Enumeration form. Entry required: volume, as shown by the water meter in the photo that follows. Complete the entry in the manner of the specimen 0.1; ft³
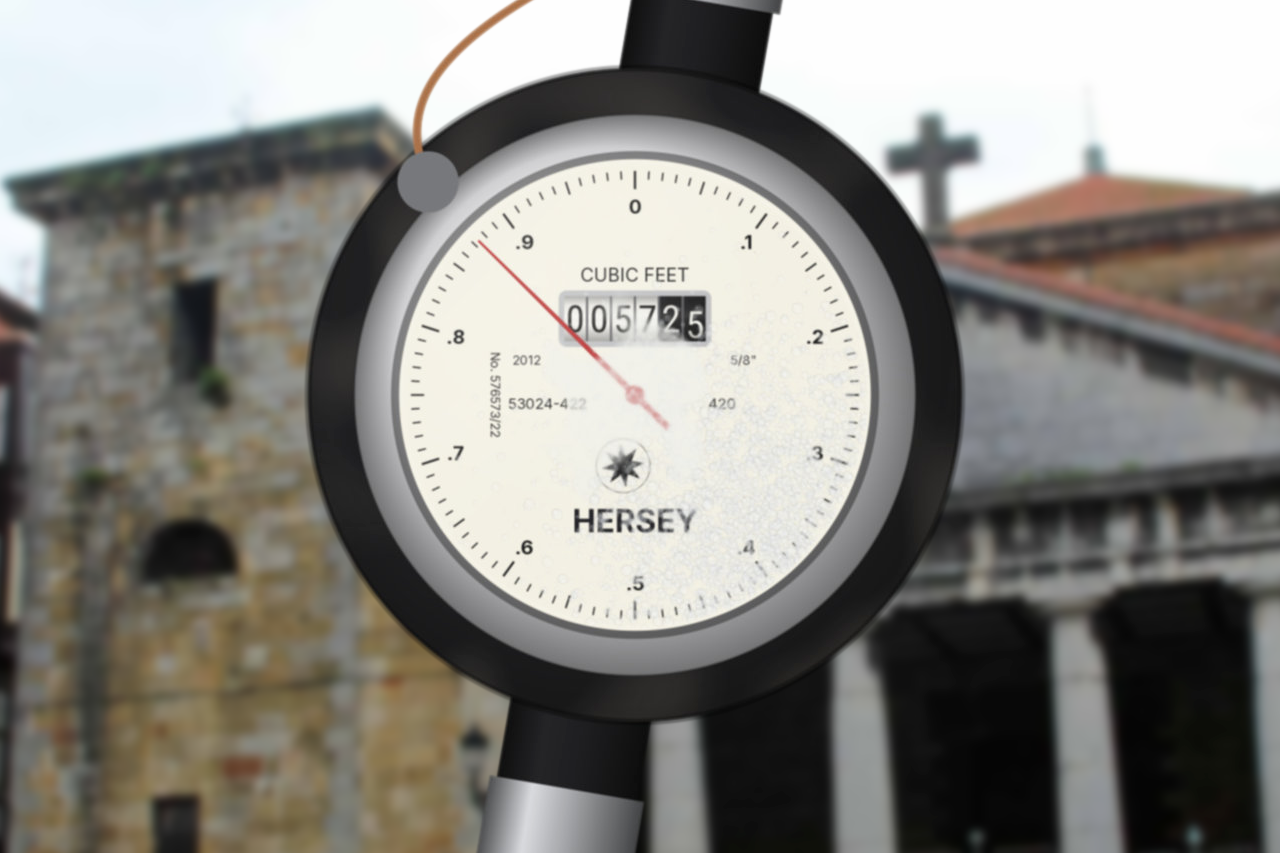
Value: 5724.87; ft³
